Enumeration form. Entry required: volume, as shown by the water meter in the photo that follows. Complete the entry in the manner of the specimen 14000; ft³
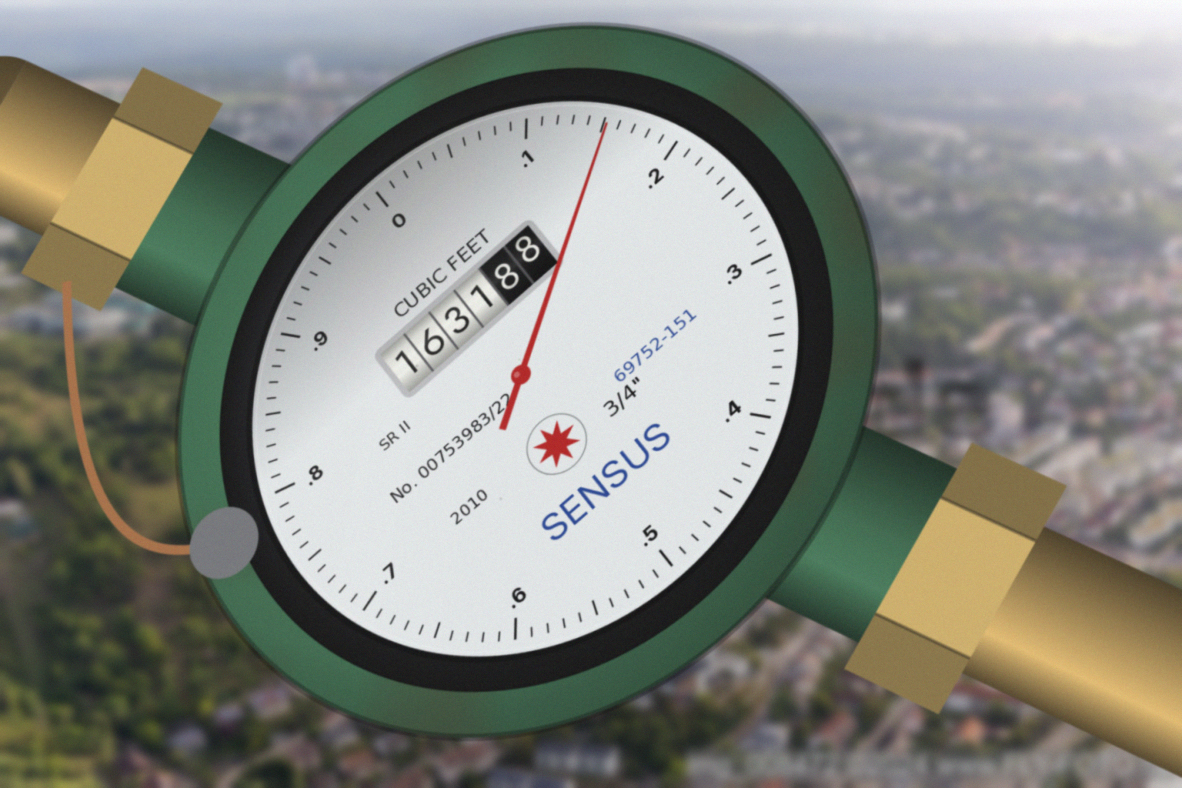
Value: 163188.15; ft³
